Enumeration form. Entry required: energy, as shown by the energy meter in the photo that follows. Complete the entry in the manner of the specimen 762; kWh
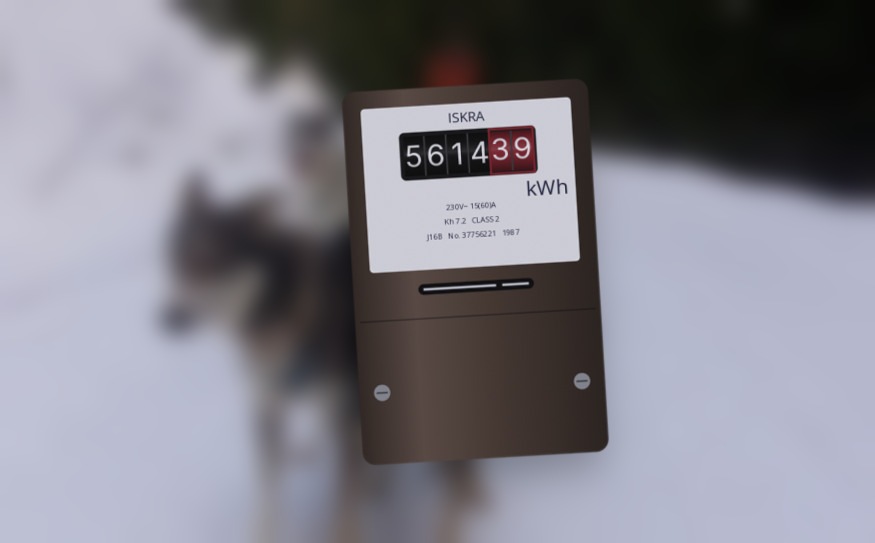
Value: 5614.39; kWh
